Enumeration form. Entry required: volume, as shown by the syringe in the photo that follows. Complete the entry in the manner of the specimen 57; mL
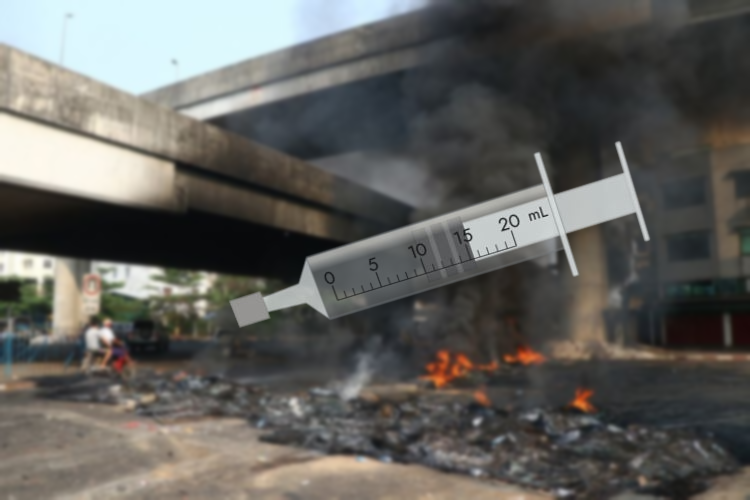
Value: 10; mL
